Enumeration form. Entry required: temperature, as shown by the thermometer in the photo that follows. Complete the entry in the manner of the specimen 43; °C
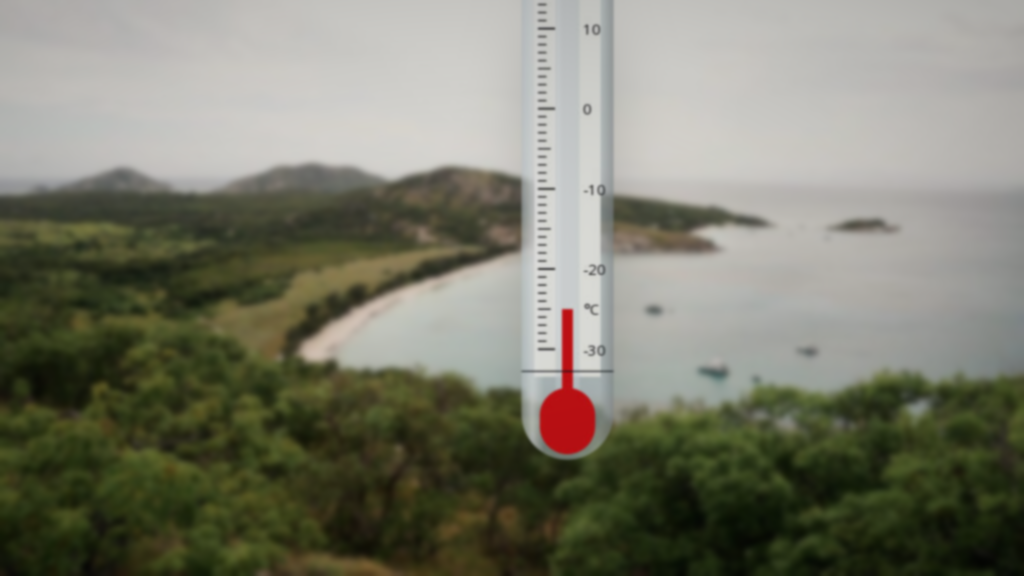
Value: -25; °C
